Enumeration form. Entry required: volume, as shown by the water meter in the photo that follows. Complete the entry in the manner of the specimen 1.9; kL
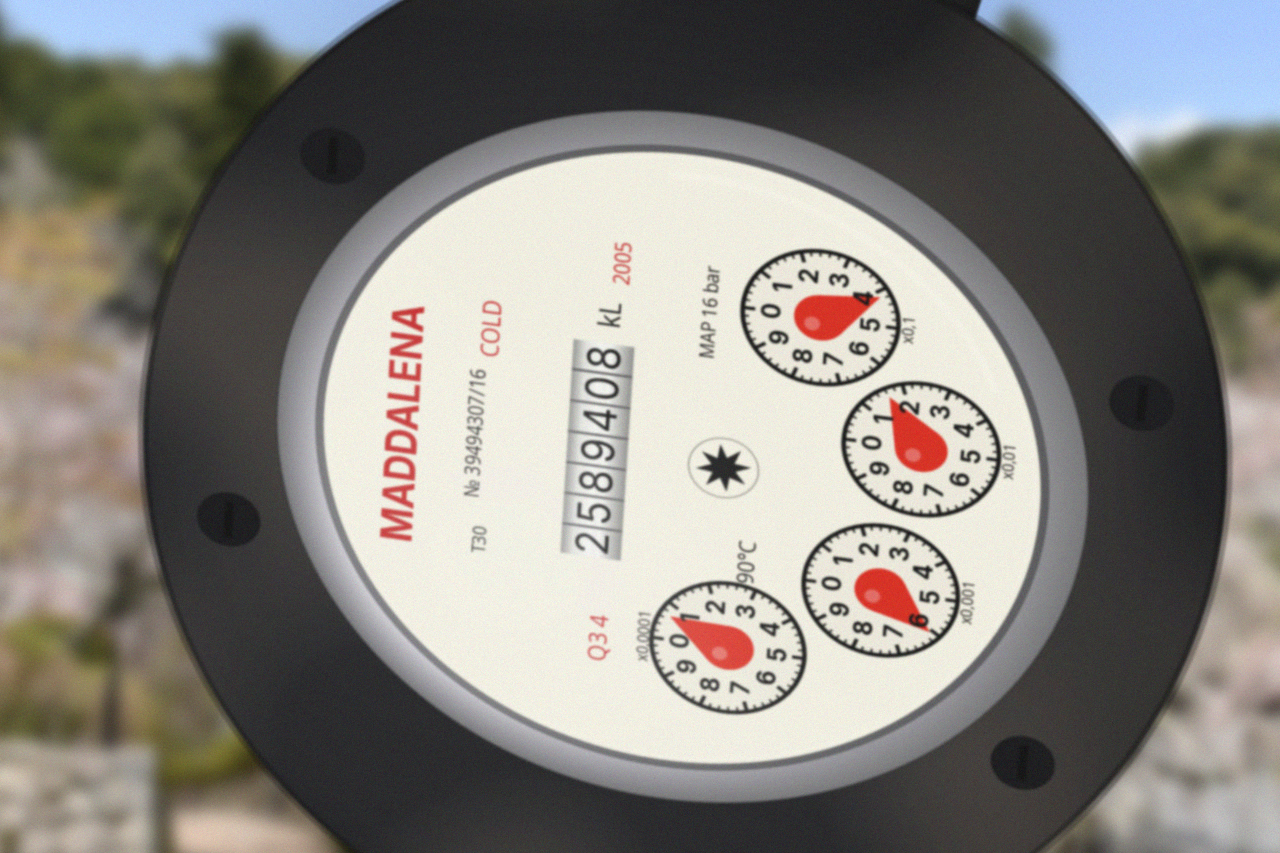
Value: 2589408.4160; kL
